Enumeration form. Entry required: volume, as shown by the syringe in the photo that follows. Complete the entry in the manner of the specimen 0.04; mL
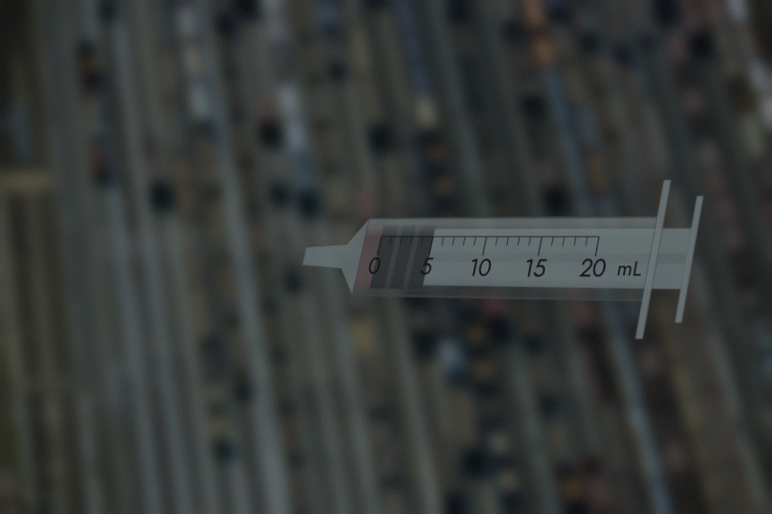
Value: 0; mL
